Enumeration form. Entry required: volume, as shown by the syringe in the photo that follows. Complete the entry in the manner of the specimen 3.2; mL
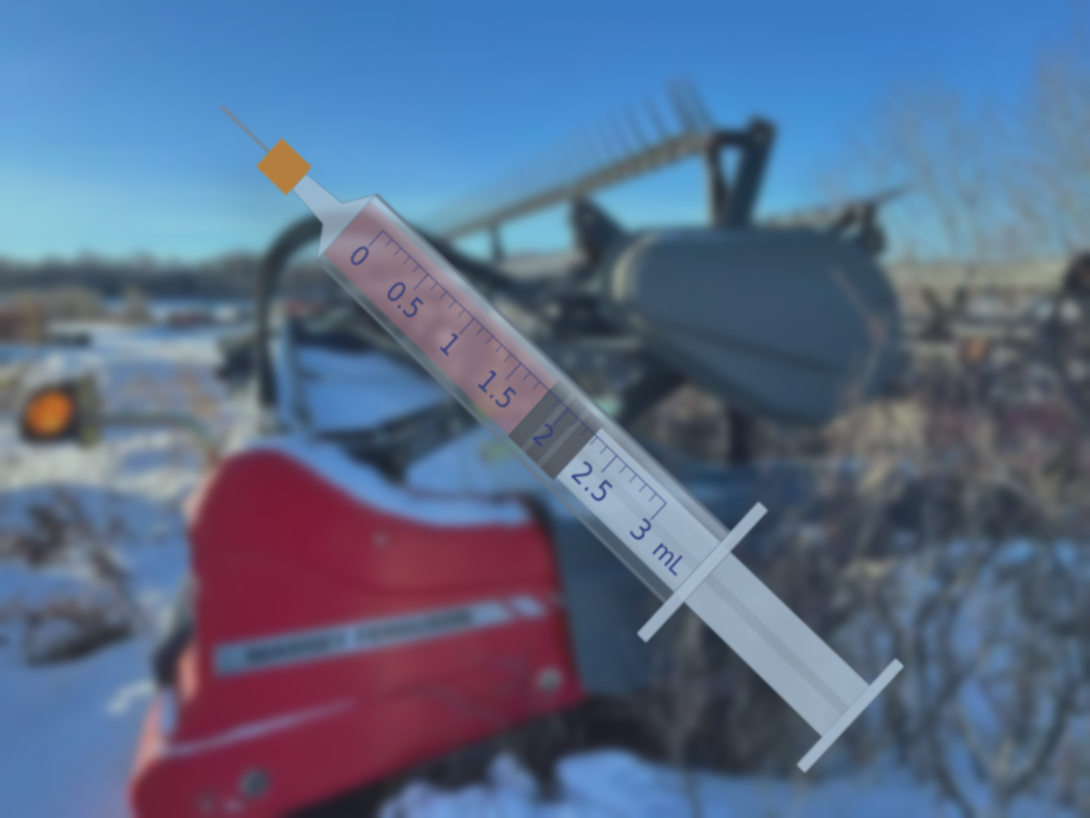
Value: 1.8; mL
